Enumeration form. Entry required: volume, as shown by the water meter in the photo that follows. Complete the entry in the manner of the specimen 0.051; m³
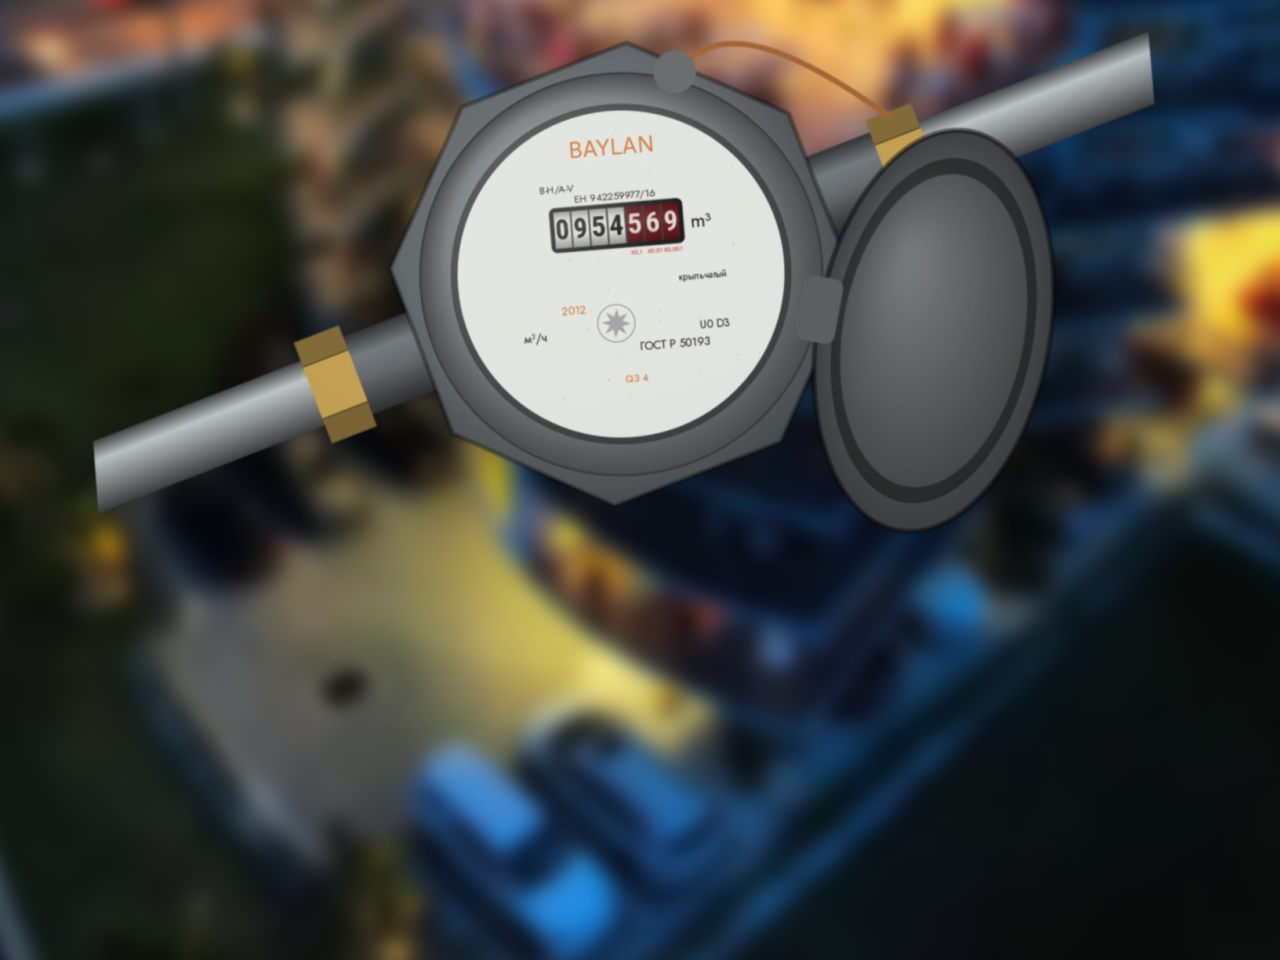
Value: 954.569; m³
